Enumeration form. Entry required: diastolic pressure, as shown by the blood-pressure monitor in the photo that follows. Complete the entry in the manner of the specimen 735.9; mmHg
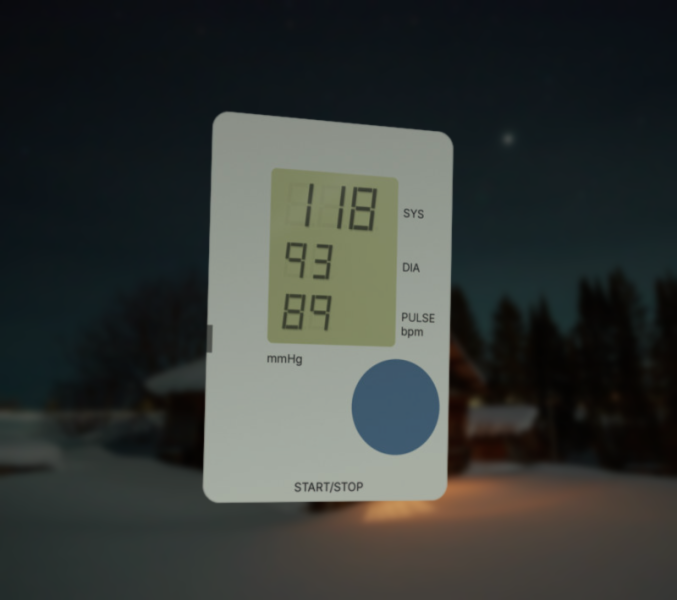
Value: 93; mmHg
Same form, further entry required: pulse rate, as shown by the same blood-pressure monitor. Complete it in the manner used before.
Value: 89; bpm
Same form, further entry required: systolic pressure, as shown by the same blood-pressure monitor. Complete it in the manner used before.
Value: 118; mmHg
